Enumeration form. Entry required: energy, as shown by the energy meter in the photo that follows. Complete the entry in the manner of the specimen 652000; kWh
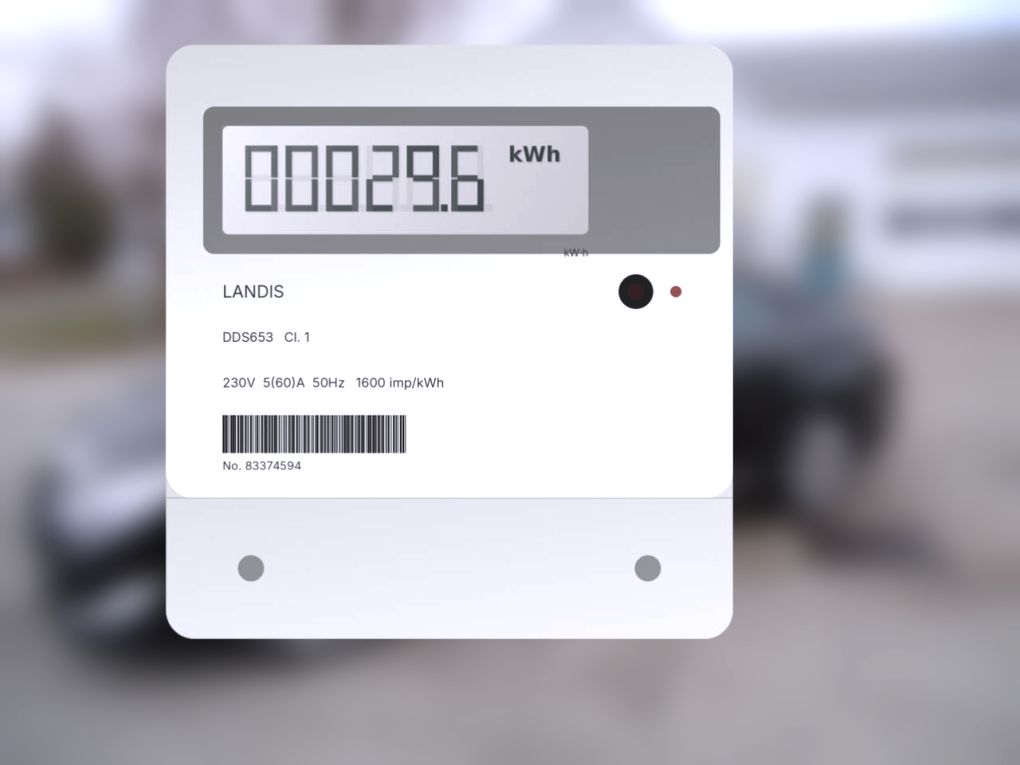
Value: 29.6; kWh
